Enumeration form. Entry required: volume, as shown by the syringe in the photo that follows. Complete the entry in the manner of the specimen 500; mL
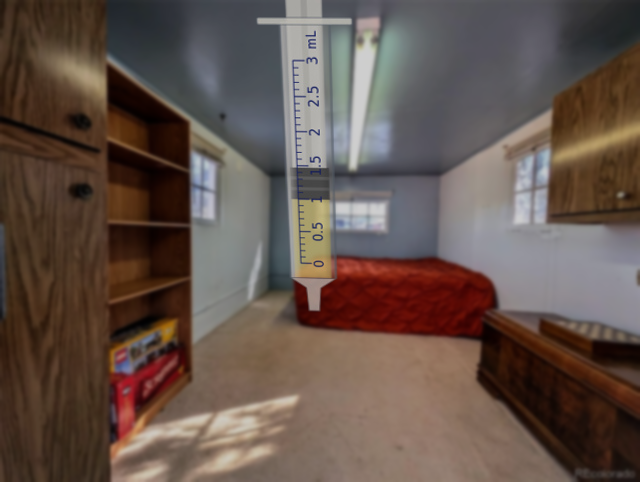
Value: 1; mL
